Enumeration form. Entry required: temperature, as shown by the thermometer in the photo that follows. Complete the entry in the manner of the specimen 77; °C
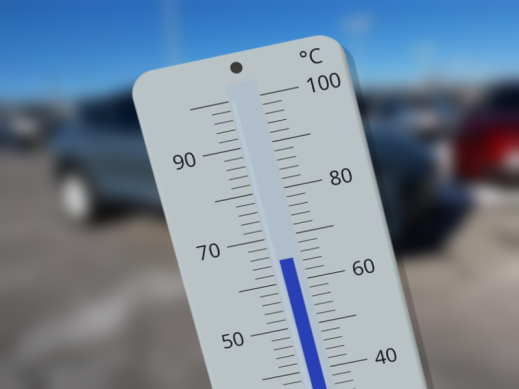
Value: 65; °C
